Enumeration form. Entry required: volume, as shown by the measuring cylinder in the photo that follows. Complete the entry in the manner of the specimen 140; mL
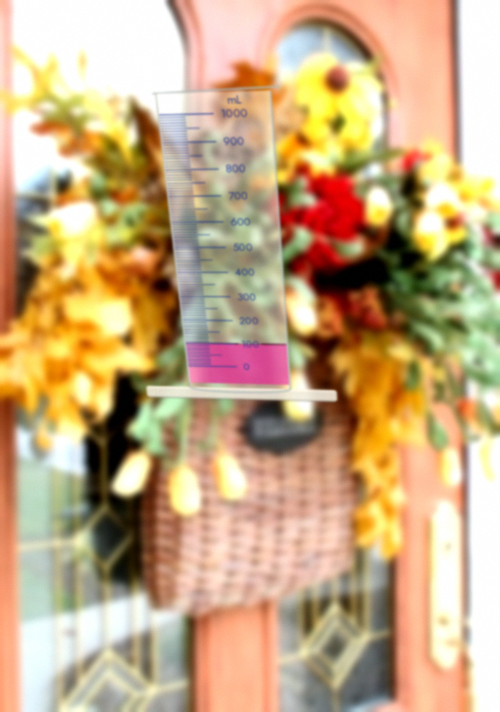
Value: 100; mL
